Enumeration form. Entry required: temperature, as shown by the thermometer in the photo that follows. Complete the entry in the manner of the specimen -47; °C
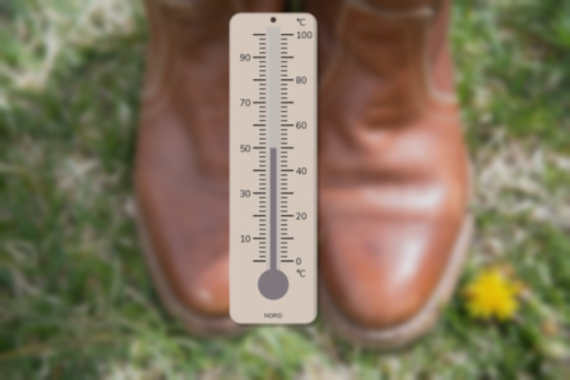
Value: 50; °C
